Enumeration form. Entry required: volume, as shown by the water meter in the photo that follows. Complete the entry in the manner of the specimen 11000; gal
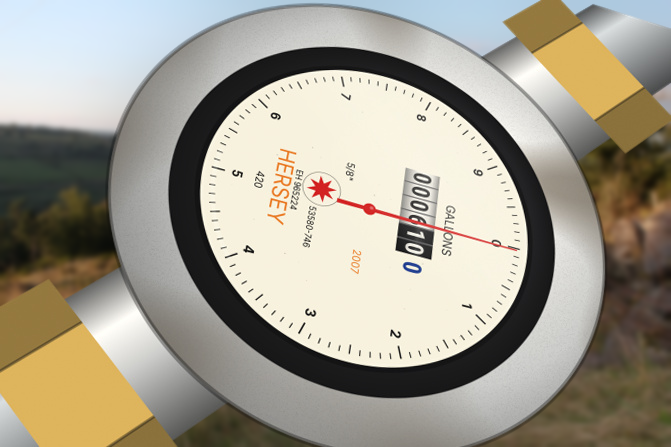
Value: 6100.0; gal
